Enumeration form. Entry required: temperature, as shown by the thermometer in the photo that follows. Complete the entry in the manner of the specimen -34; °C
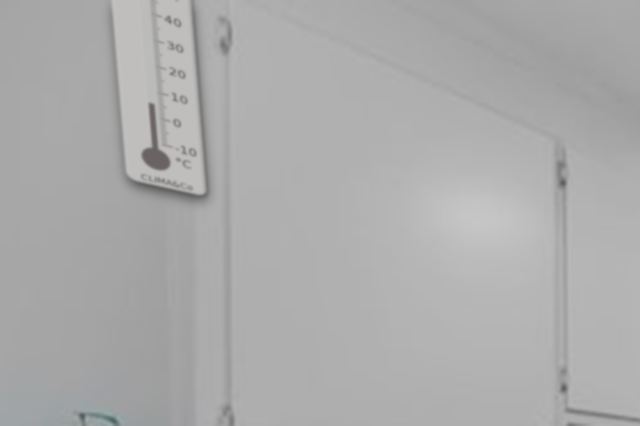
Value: 5; °C
